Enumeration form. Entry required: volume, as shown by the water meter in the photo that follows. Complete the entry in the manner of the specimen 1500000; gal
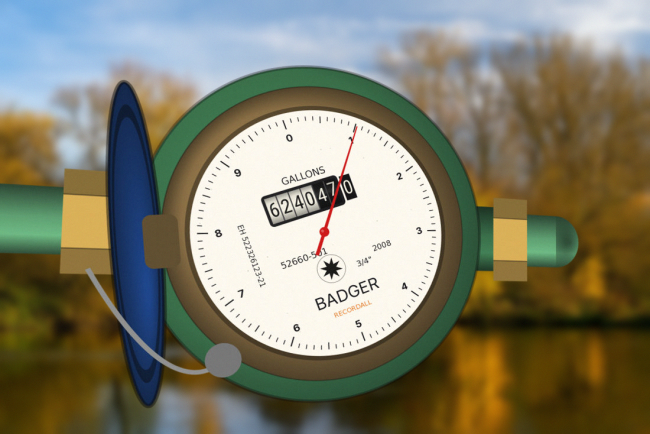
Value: 6240471.0; gal
